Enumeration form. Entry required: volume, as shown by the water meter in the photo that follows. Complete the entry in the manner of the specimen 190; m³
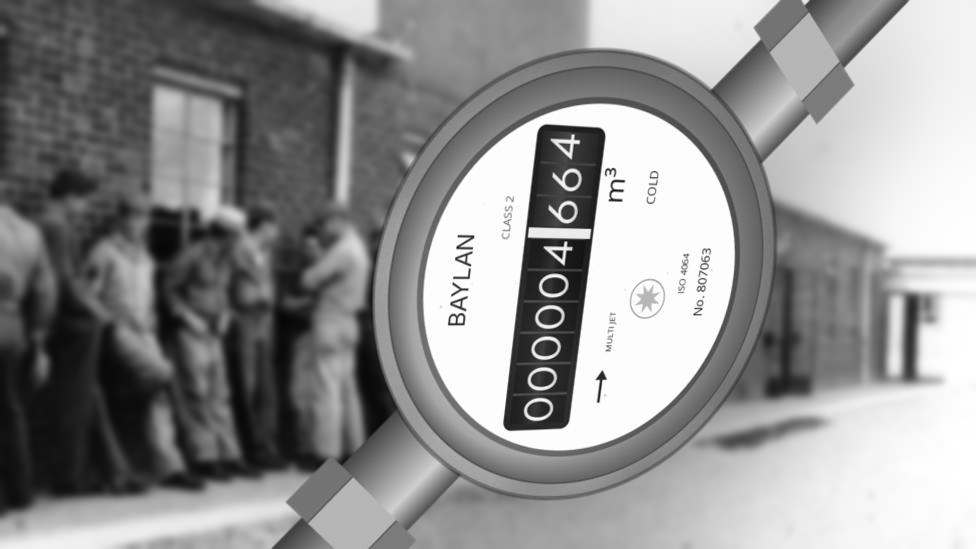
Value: 4.664; m³
